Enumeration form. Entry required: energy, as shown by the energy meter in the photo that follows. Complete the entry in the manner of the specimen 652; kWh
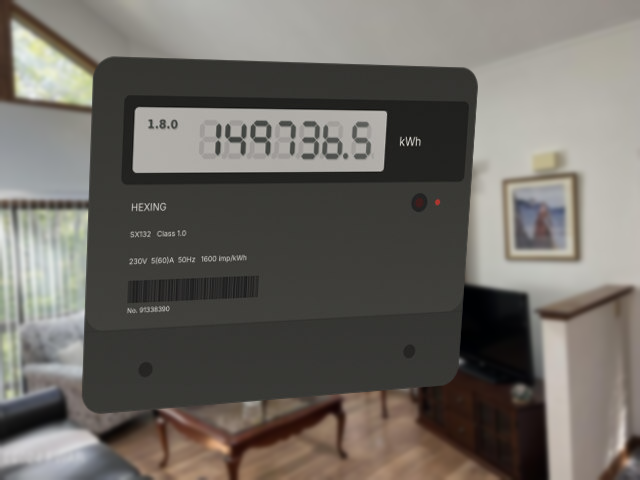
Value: 149736.5; kWh
